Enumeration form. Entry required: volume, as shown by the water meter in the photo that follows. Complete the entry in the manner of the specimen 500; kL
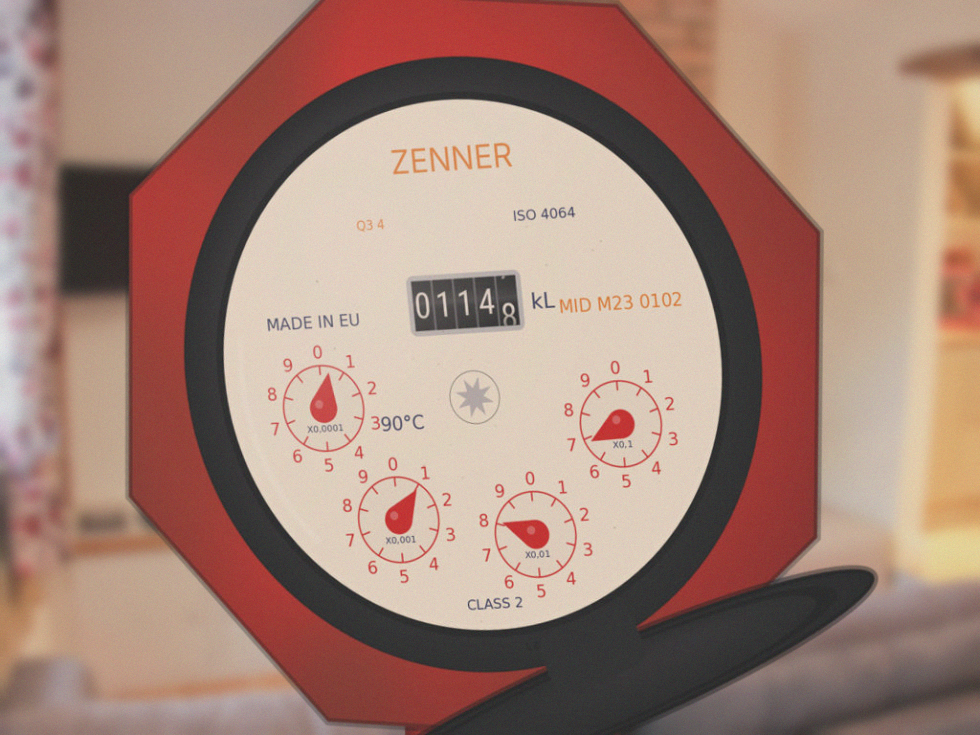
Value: 1147.6810; kL
